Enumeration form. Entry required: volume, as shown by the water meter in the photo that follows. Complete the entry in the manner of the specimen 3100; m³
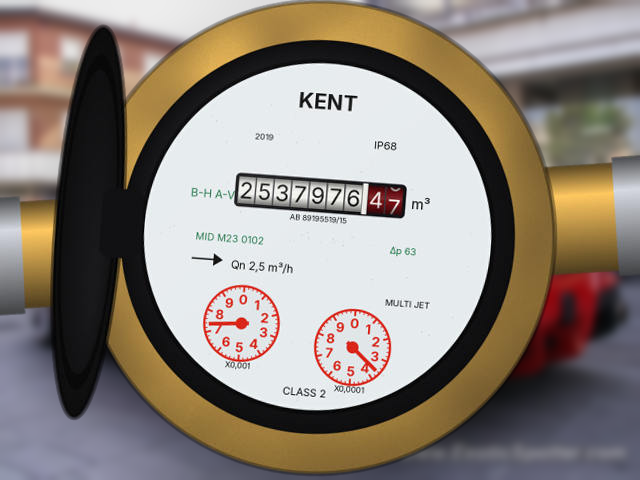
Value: 2537976.4673; m³
